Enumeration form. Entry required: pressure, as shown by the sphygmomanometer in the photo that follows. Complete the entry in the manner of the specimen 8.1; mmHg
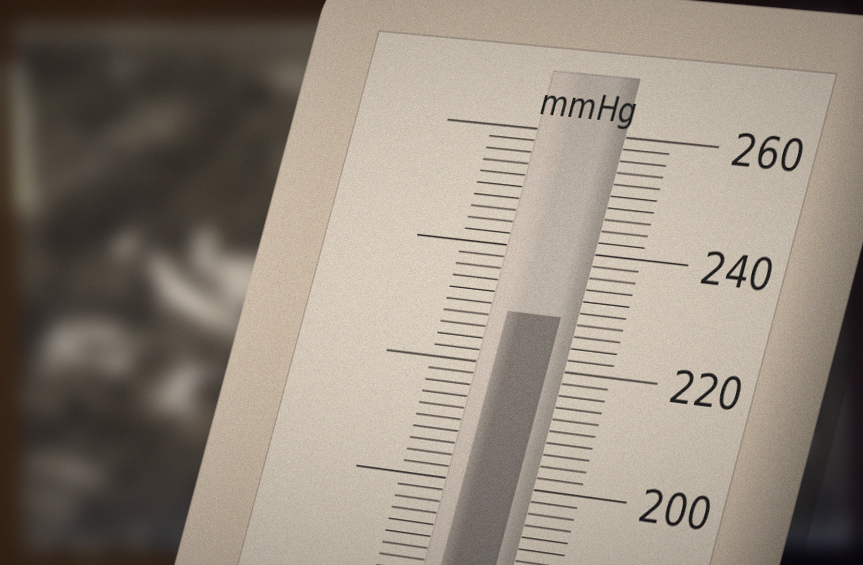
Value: 229; mmHg
